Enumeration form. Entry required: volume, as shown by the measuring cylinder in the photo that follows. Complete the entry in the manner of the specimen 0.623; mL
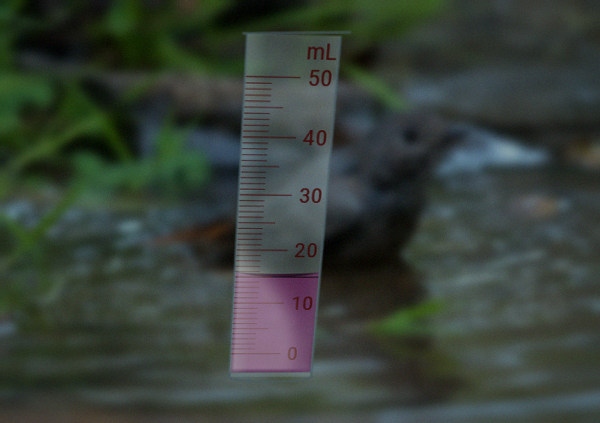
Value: 15; mL
